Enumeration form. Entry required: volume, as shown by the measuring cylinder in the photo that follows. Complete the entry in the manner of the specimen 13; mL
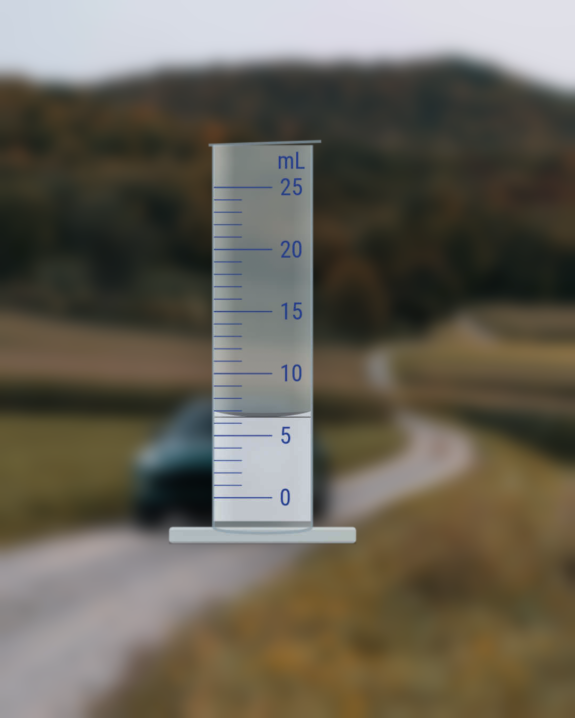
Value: 6.5; mL
